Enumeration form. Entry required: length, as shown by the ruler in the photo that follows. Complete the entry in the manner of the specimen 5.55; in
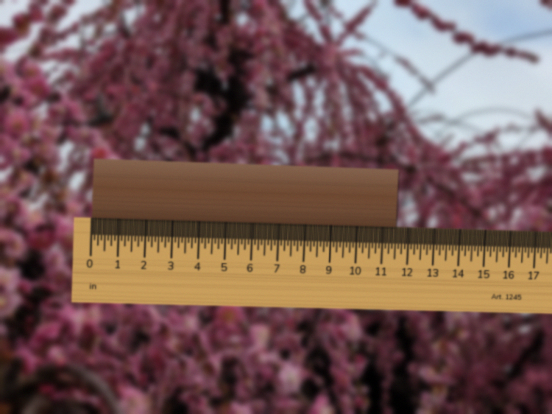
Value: 11.5; in
